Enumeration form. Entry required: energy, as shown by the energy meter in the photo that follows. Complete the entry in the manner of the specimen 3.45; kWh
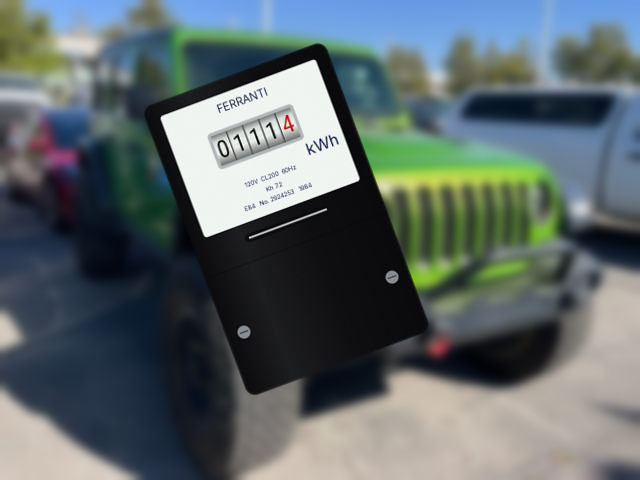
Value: 111.4; kWh
